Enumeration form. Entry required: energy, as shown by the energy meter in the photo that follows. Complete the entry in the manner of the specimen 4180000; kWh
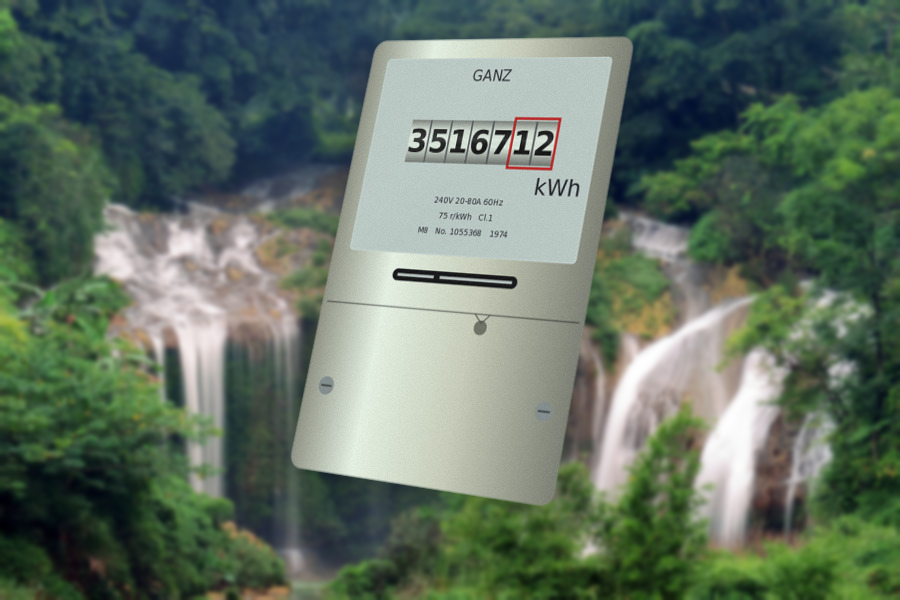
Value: 35167.12; kWh
